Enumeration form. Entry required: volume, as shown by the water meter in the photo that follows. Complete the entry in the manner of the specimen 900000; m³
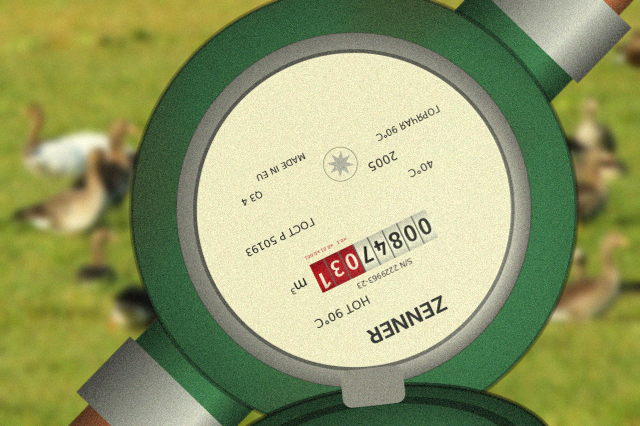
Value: 847.031; m³
